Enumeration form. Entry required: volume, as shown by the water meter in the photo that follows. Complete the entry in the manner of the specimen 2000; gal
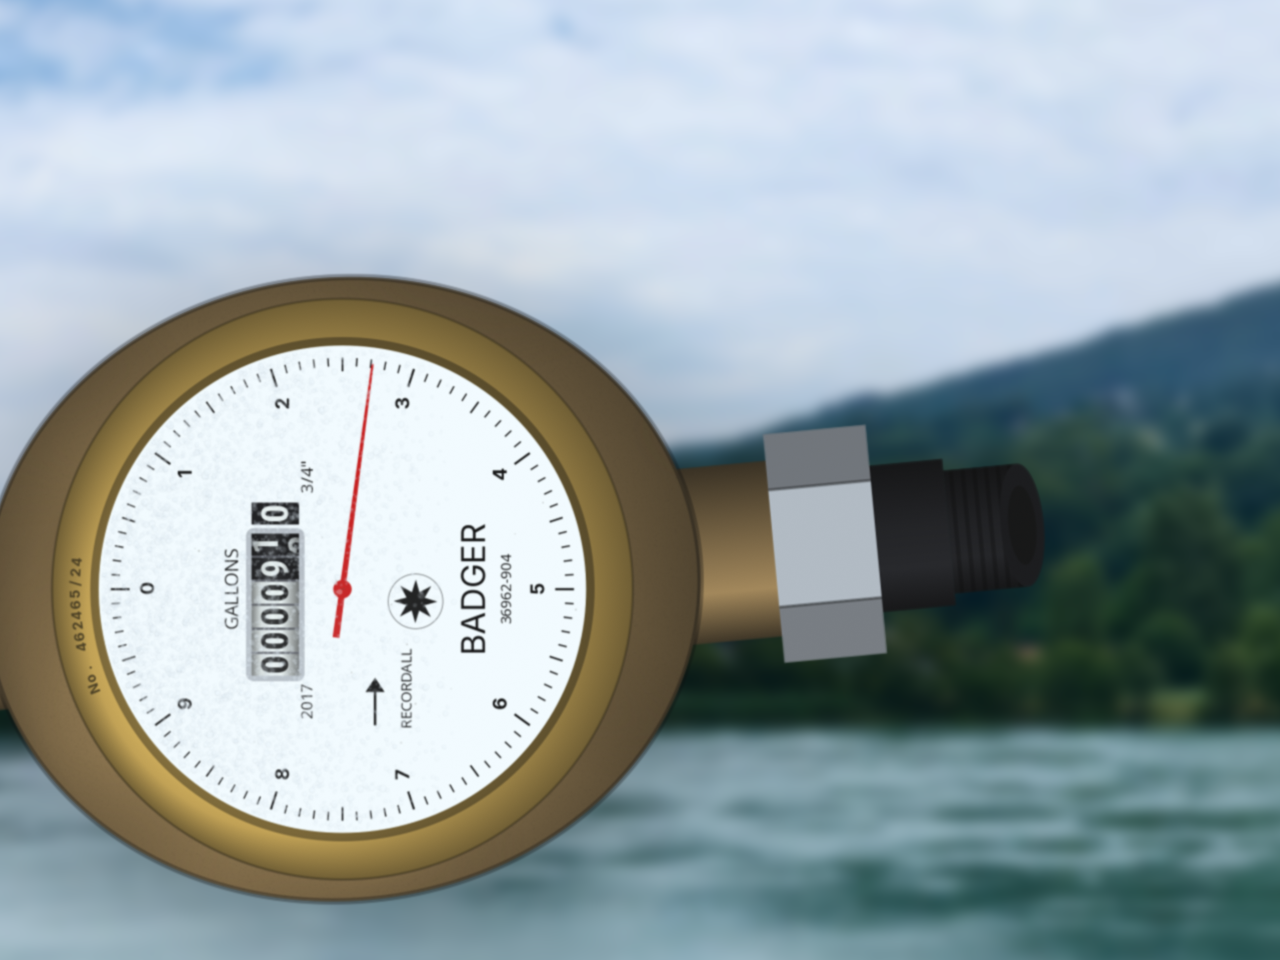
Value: 912.7; gal
